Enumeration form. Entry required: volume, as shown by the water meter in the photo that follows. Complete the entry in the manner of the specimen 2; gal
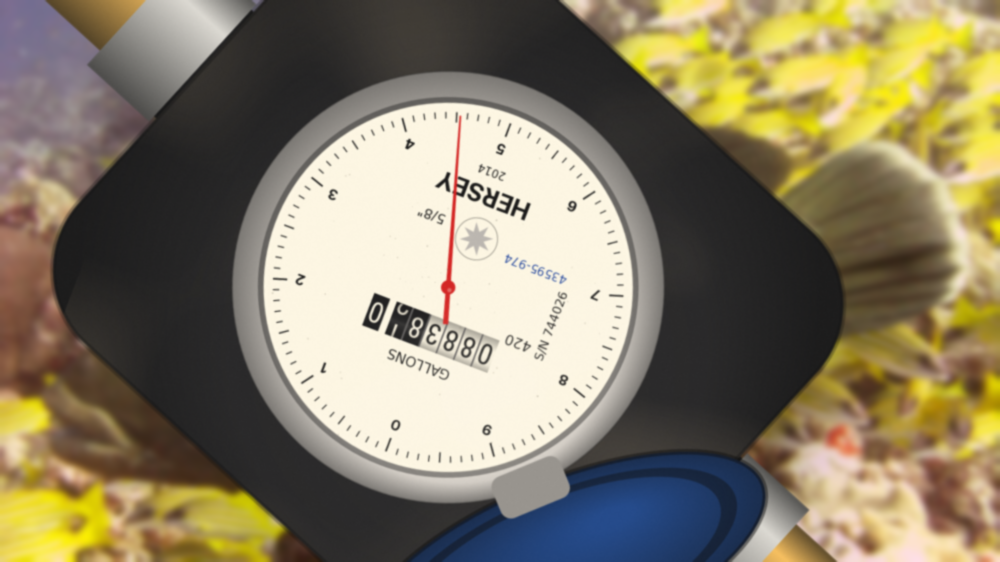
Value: 883814.5; gal
